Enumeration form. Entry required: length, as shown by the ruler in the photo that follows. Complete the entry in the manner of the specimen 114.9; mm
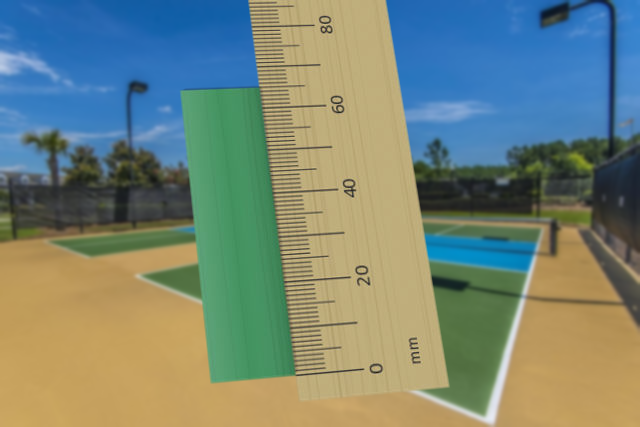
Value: 65; mm
